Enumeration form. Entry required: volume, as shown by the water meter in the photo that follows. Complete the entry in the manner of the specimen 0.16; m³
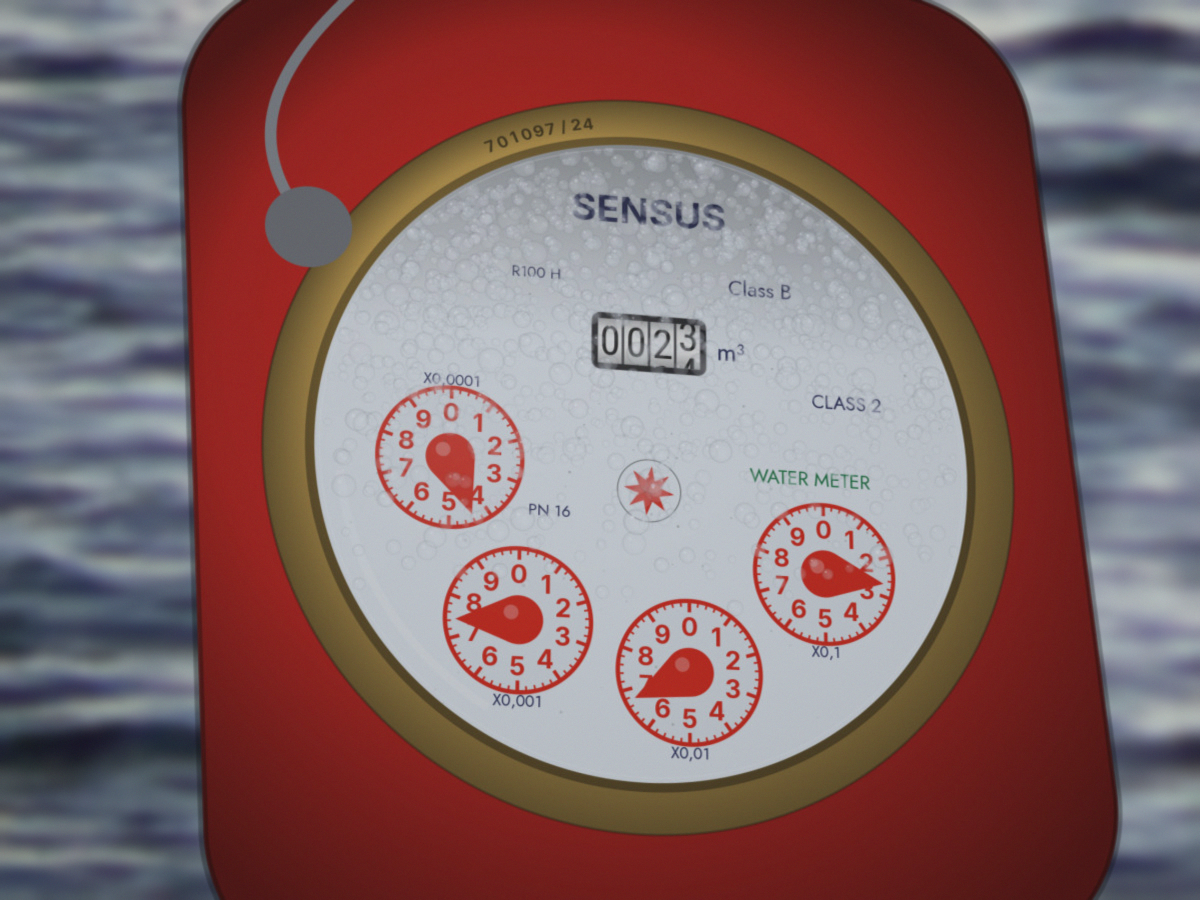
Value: 23.2674; m³
